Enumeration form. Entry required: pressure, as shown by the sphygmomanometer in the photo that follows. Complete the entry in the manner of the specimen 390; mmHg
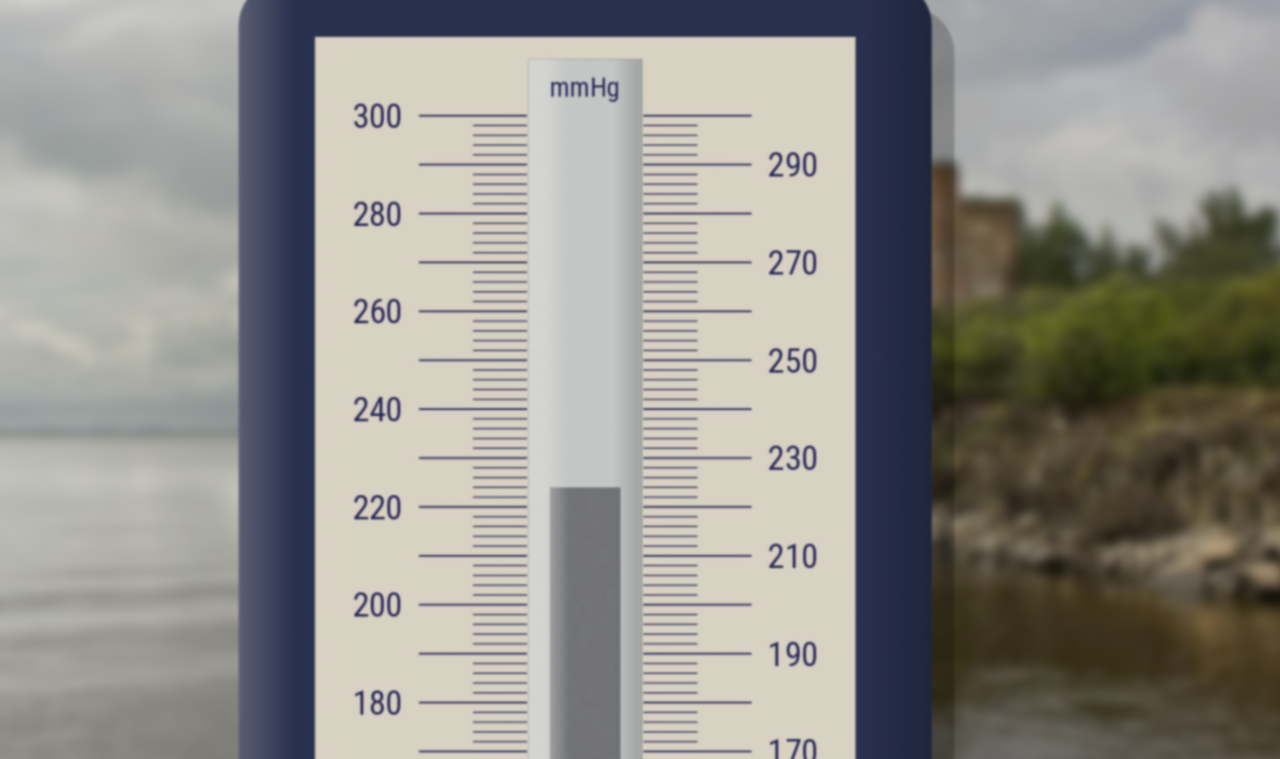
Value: 224; mmHg
